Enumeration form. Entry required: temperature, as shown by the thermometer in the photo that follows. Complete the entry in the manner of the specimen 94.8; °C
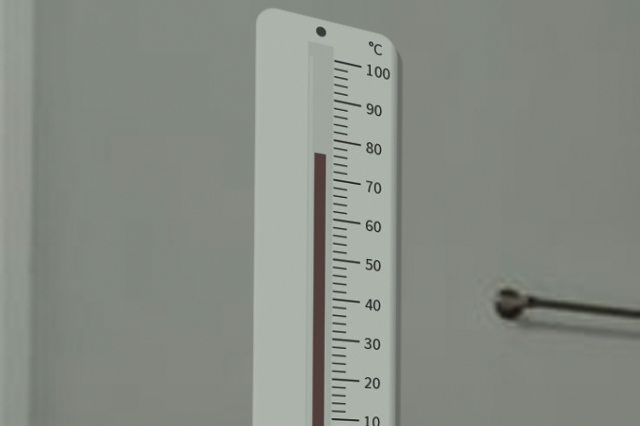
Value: 76; °C
